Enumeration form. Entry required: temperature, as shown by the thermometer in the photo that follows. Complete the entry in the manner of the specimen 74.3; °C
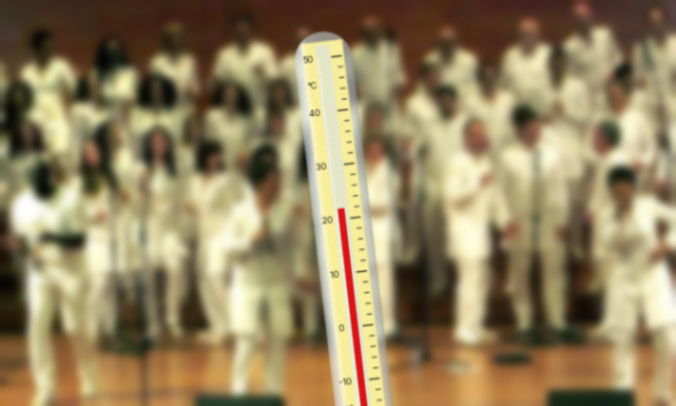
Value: 22; °C
